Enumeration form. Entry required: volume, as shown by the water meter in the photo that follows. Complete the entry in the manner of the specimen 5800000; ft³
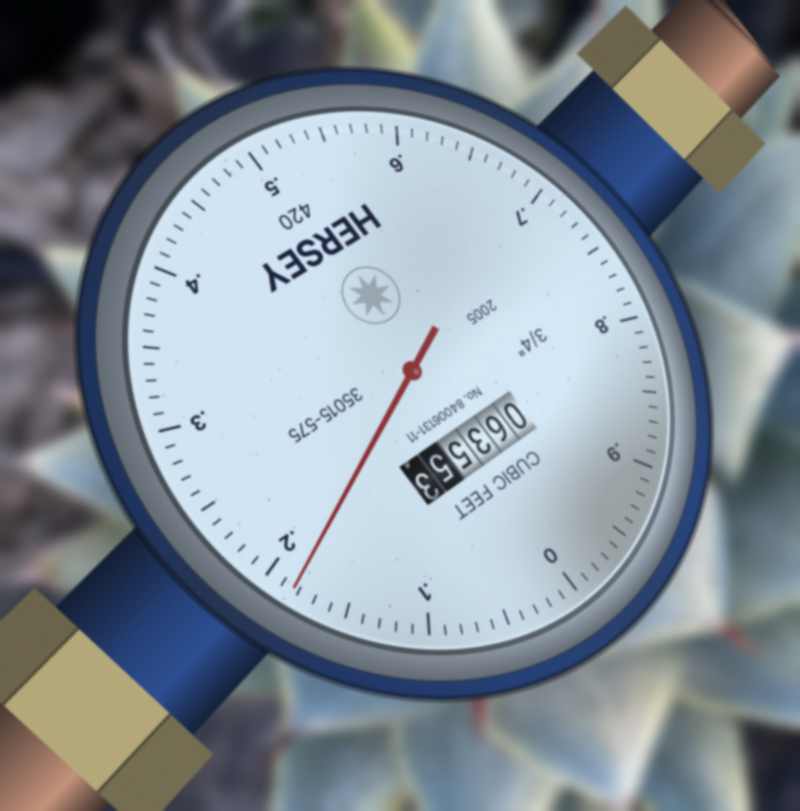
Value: 63553.18; ft³
